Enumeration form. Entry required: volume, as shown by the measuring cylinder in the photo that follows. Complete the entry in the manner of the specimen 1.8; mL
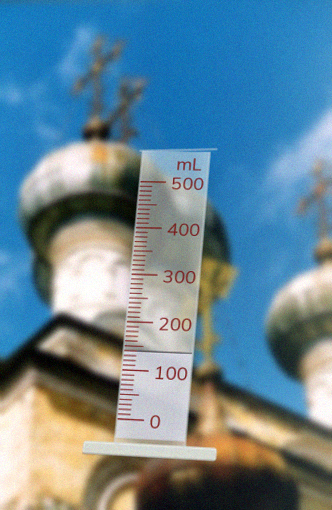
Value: 140; mL
